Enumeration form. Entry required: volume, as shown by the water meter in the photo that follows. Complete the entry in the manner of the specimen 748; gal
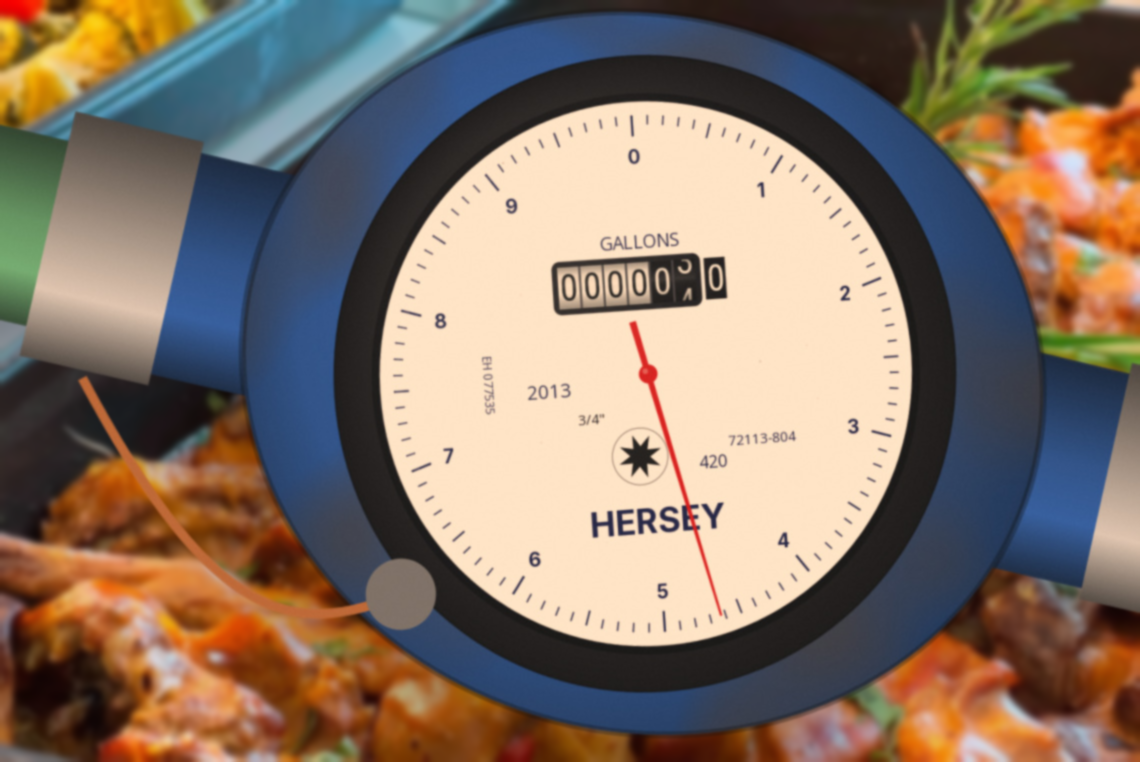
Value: 34.6; gal
